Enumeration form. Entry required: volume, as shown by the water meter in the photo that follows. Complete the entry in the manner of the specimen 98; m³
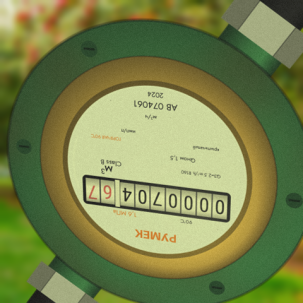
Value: 704.67; m³
